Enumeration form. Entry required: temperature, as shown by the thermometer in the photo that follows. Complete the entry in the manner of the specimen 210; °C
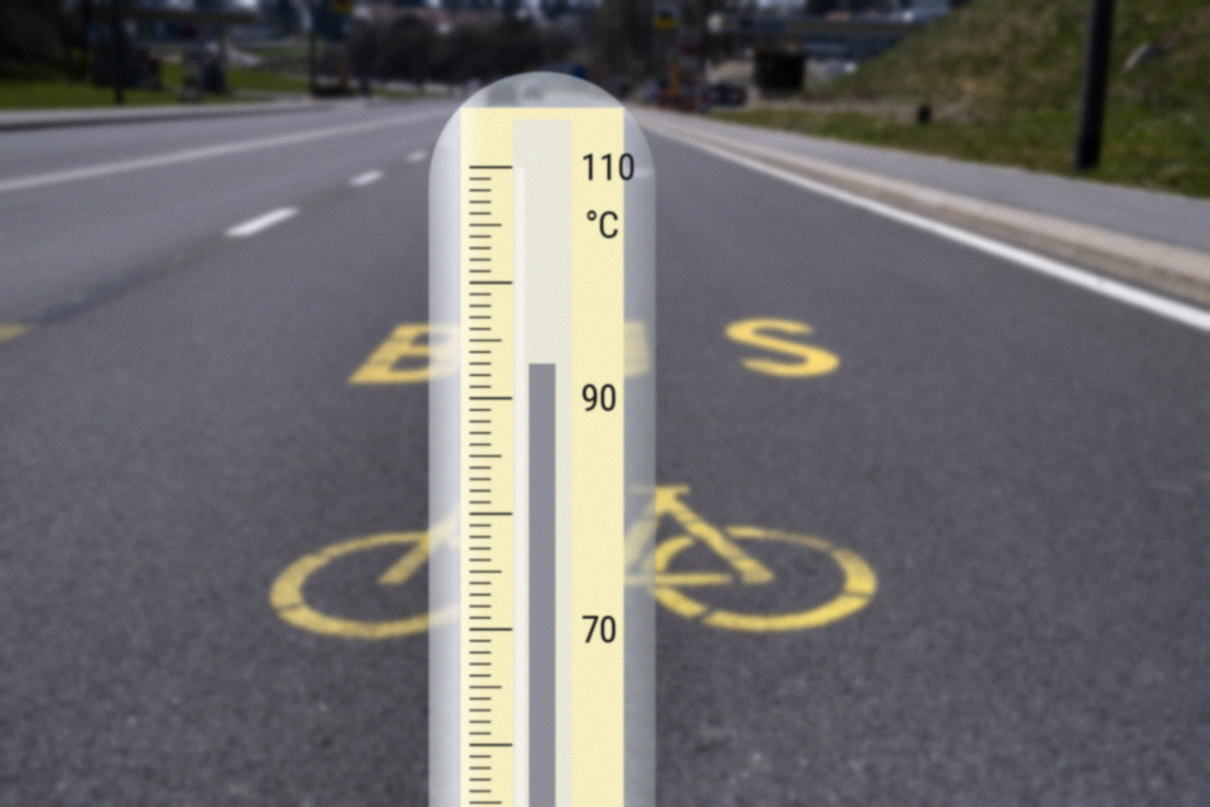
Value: 93; °C
